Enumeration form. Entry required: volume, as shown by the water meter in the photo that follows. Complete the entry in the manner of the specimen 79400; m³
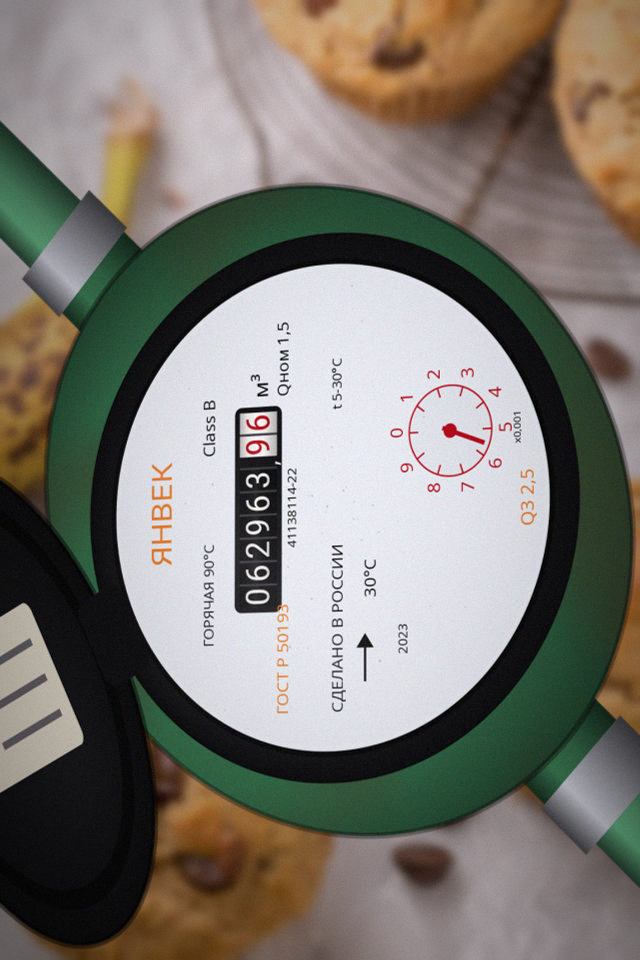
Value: 62963.965; m³
